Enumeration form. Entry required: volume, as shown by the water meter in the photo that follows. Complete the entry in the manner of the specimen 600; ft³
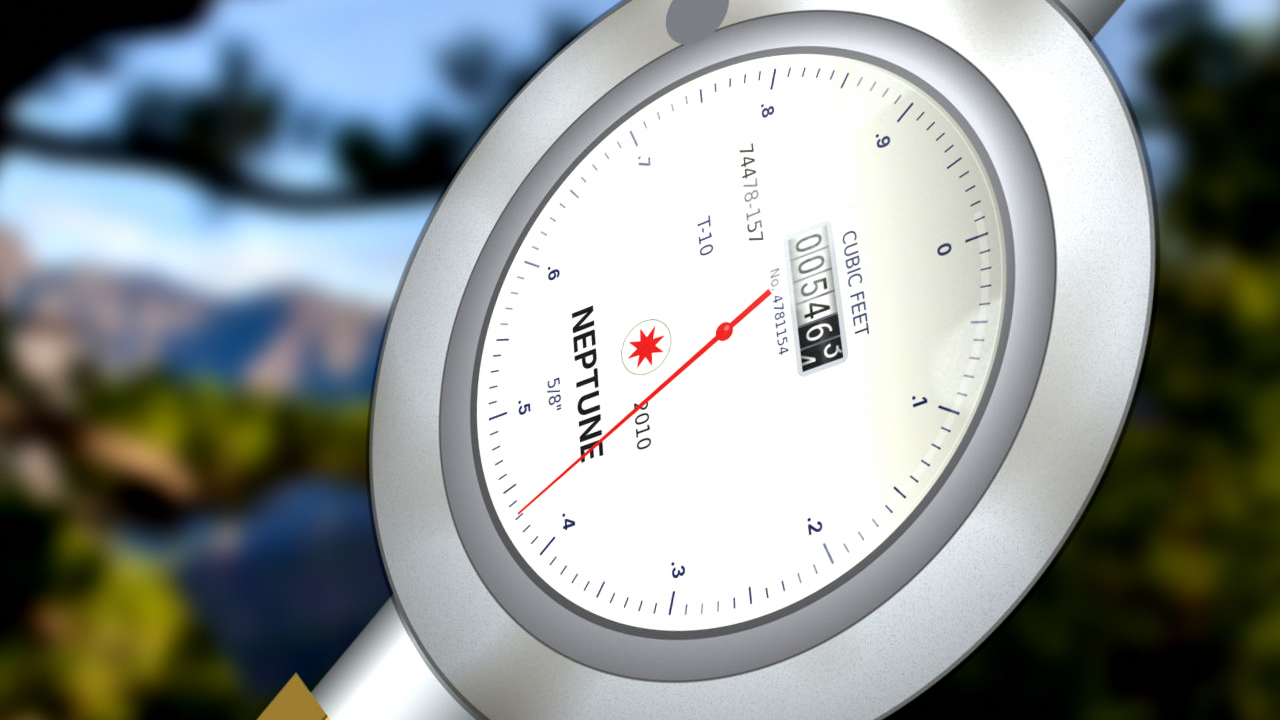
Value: 5463.43; ft³
